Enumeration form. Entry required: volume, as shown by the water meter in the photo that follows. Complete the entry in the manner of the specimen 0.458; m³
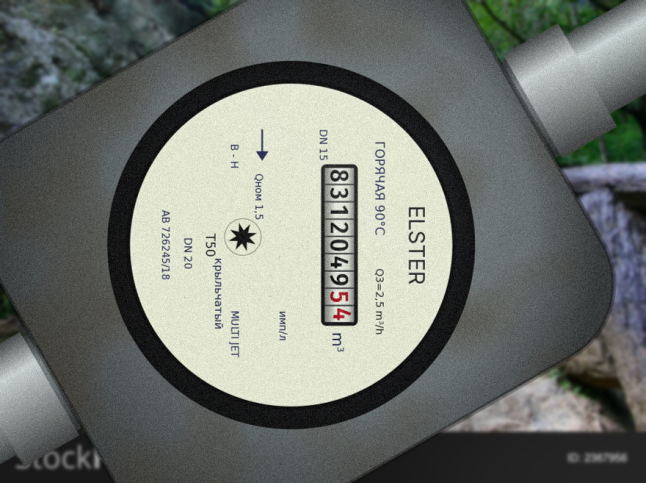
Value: 8312049.54; m³
